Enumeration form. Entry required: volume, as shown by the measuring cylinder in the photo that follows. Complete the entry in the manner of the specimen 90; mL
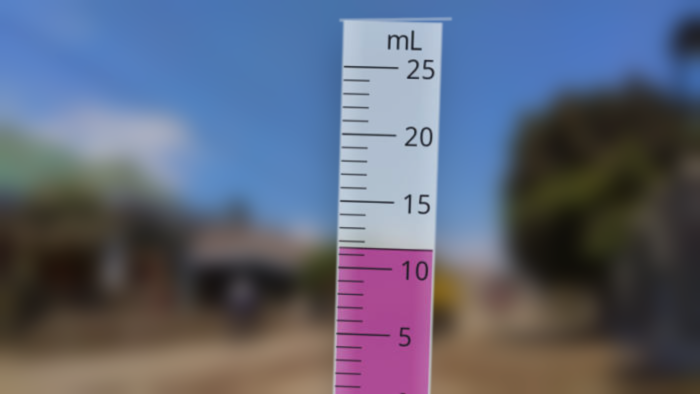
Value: 11.5; mL
